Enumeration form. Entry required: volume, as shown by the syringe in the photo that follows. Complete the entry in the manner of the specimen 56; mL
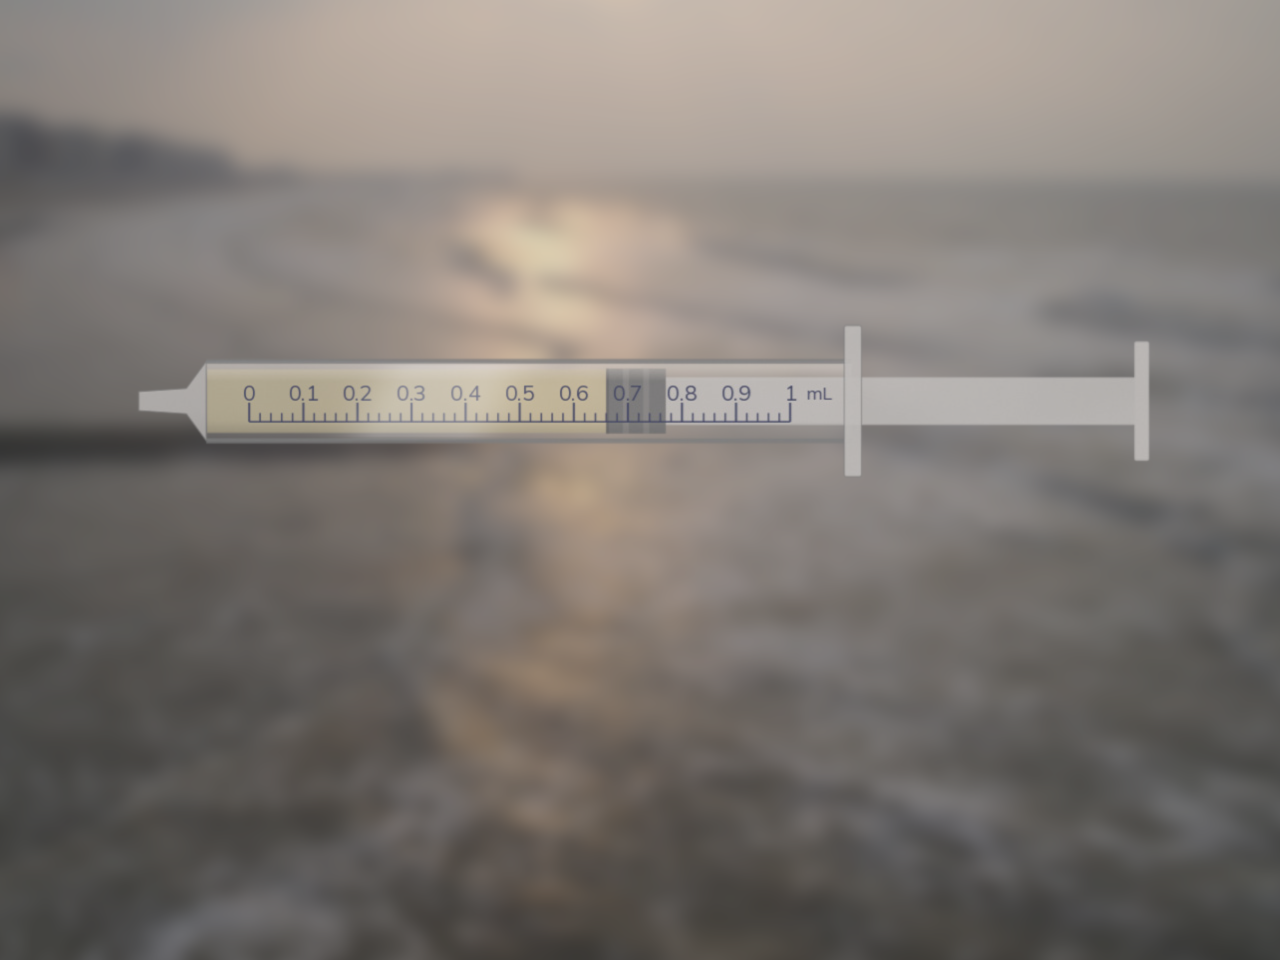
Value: 0.66; mL
